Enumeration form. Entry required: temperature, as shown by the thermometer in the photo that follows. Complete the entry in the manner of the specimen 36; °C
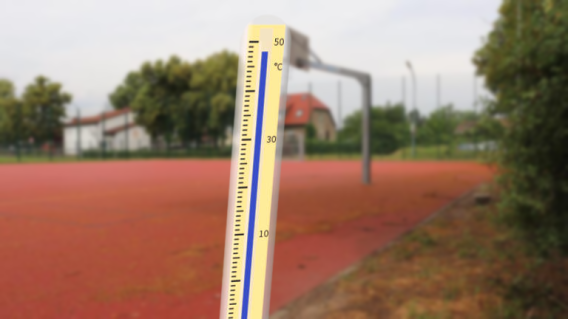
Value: 48; °C
